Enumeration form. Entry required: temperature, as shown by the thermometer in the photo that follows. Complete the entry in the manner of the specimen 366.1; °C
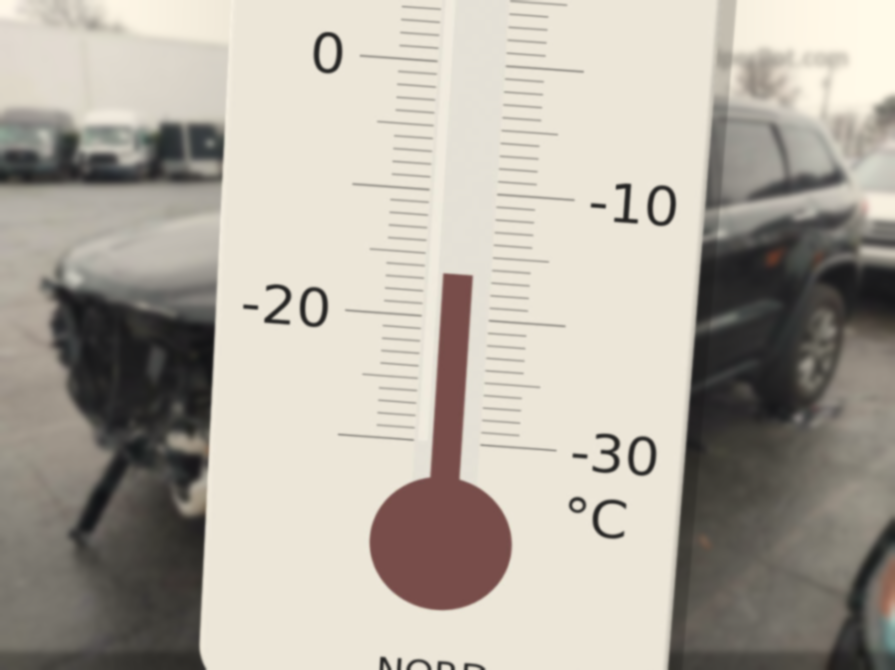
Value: -16.5; °C
